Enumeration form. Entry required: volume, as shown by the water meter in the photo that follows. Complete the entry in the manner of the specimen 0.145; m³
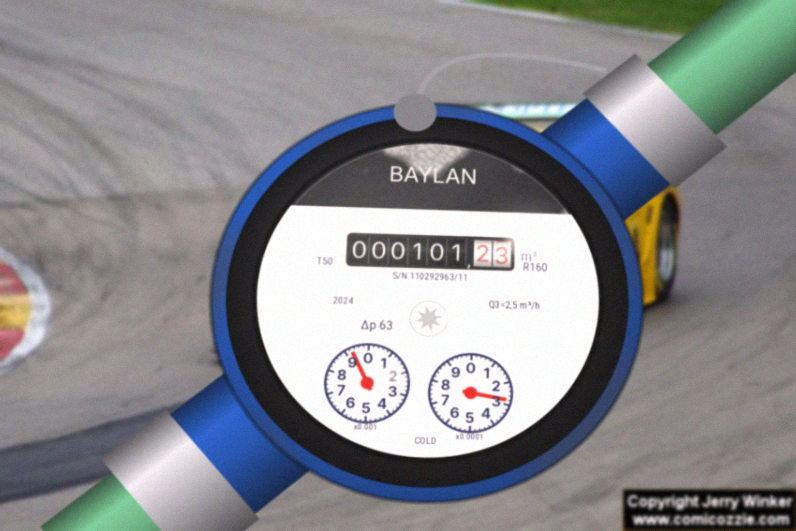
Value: 101.2292; m³
